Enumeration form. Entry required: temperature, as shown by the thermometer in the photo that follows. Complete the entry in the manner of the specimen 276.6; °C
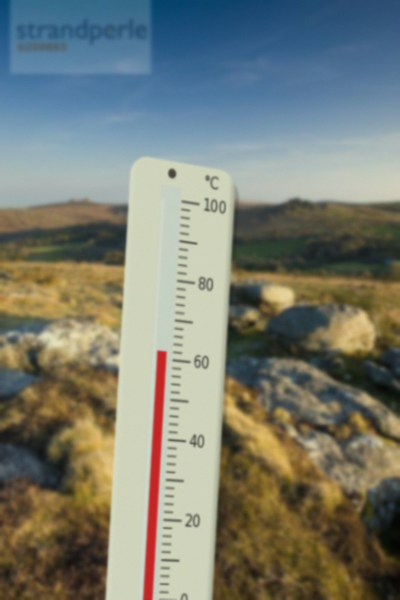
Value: 62; °C
